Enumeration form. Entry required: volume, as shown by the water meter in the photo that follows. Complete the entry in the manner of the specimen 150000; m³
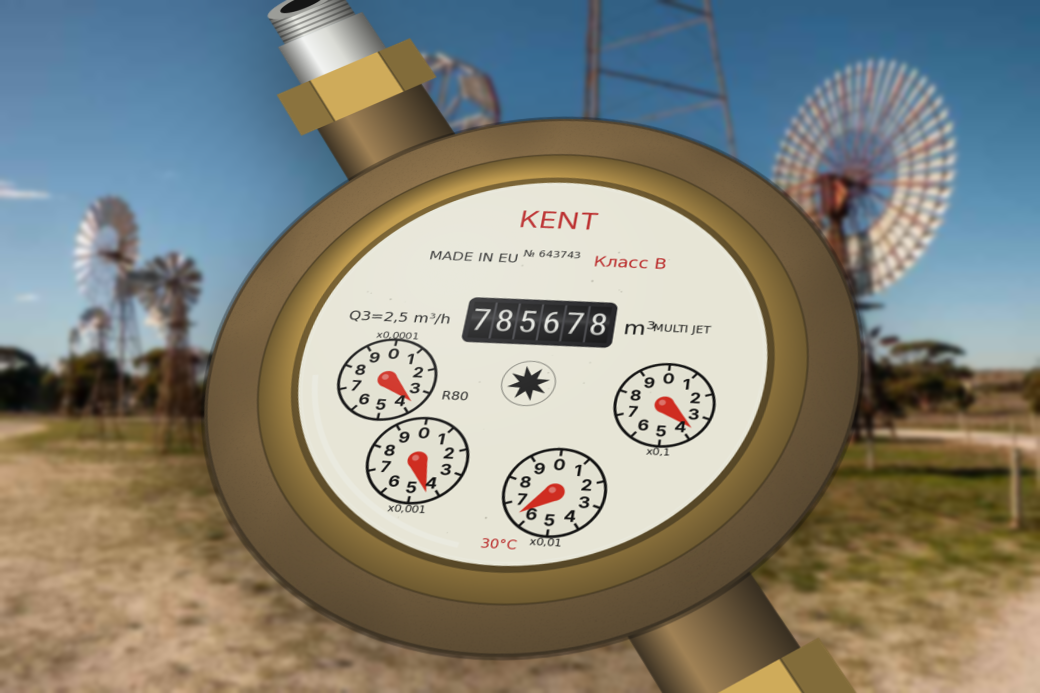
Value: 785678.3643; m³
